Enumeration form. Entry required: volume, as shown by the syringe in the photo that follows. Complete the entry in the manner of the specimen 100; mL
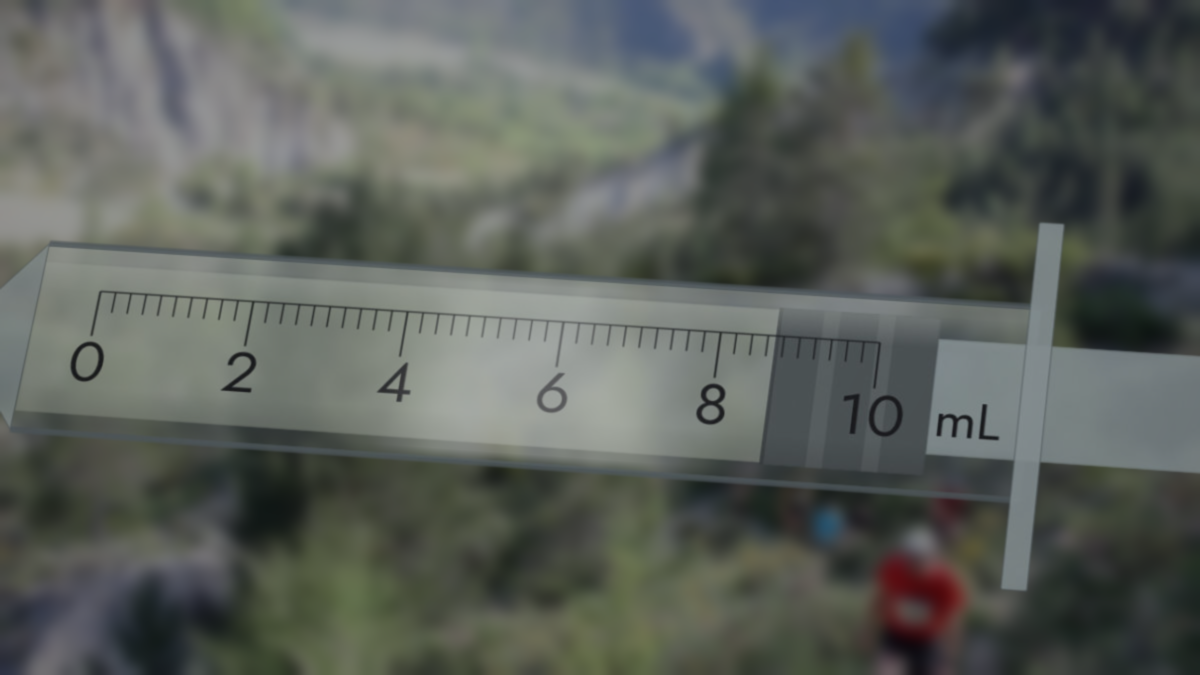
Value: 8.7; mL
